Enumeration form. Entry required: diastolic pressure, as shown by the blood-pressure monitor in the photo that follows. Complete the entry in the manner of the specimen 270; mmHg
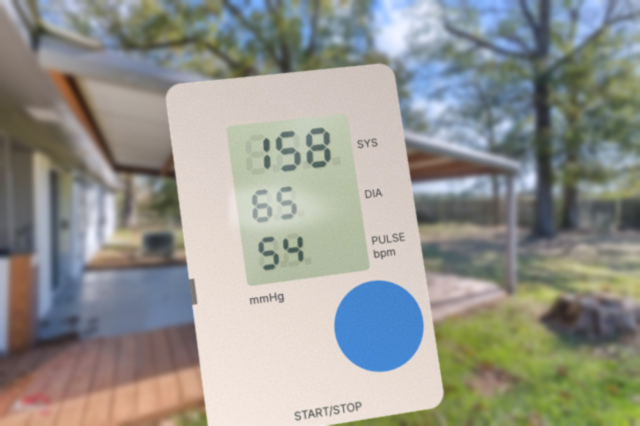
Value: 65; mmHg
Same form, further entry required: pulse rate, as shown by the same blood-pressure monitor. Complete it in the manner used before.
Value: 54; bpm
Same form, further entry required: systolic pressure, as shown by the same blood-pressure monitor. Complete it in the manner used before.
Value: 158; mmHg
